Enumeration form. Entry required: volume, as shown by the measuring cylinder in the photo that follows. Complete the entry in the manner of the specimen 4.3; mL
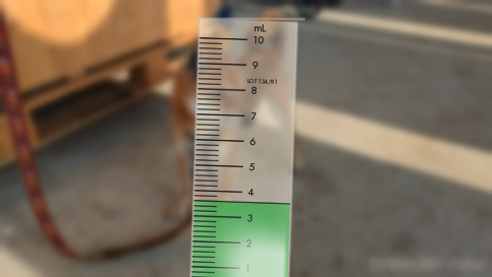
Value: 3.6; mL
